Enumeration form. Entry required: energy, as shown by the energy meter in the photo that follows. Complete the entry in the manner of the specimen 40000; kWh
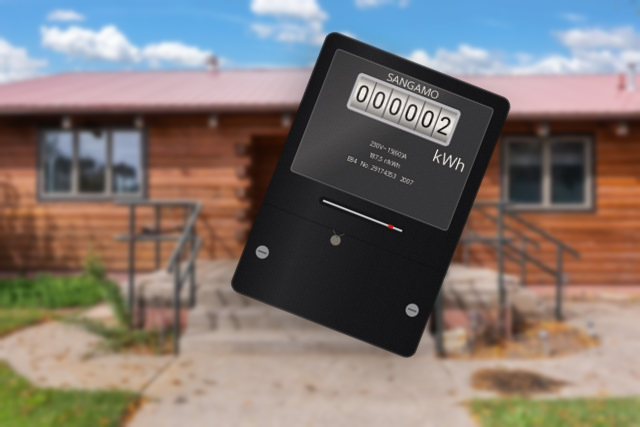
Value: 2; kWh
